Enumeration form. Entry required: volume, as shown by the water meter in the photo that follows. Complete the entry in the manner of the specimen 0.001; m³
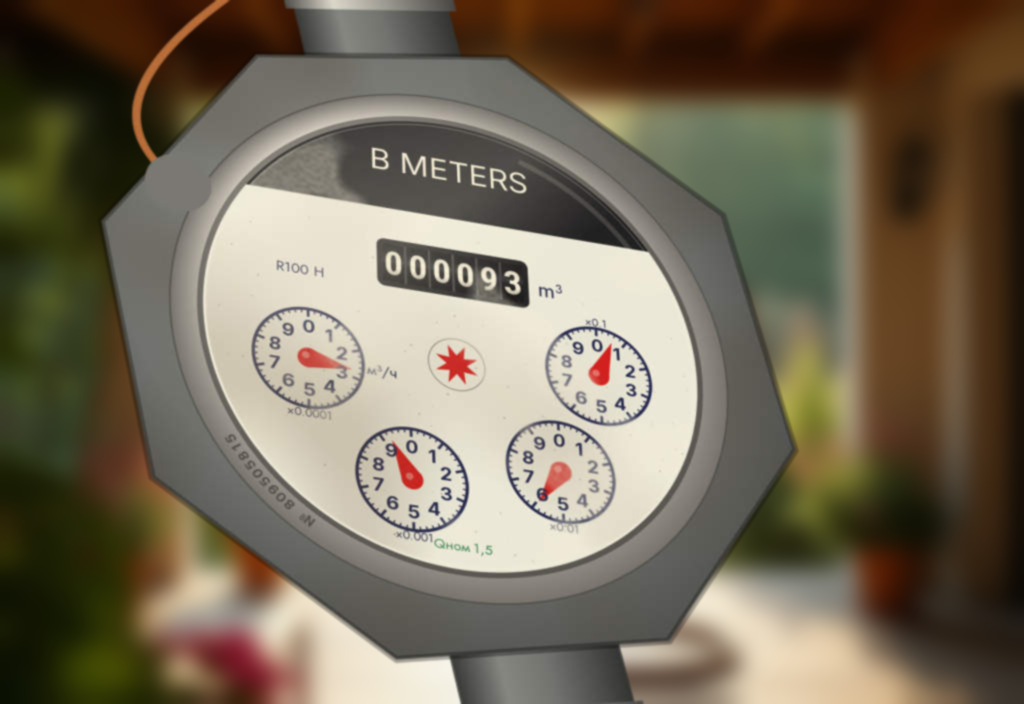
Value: 93.0592; m³
